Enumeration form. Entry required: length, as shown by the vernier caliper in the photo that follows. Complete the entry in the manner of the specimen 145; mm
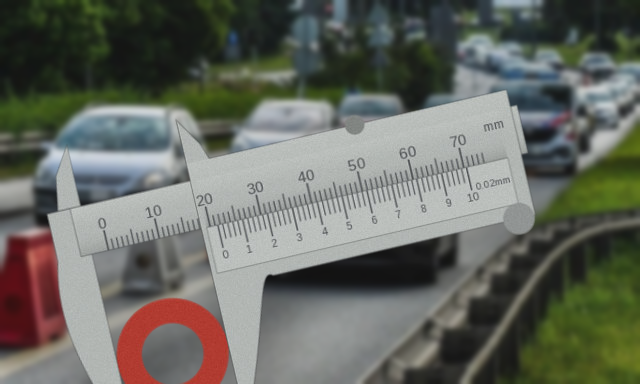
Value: 21.5; mm
